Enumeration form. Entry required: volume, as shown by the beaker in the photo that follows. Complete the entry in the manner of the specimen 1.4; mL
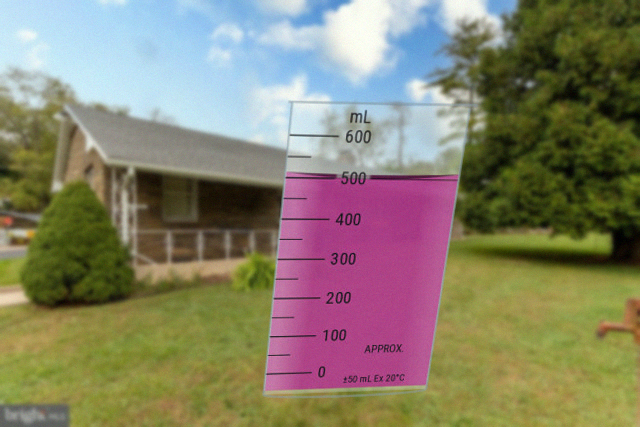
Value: 500; mL
